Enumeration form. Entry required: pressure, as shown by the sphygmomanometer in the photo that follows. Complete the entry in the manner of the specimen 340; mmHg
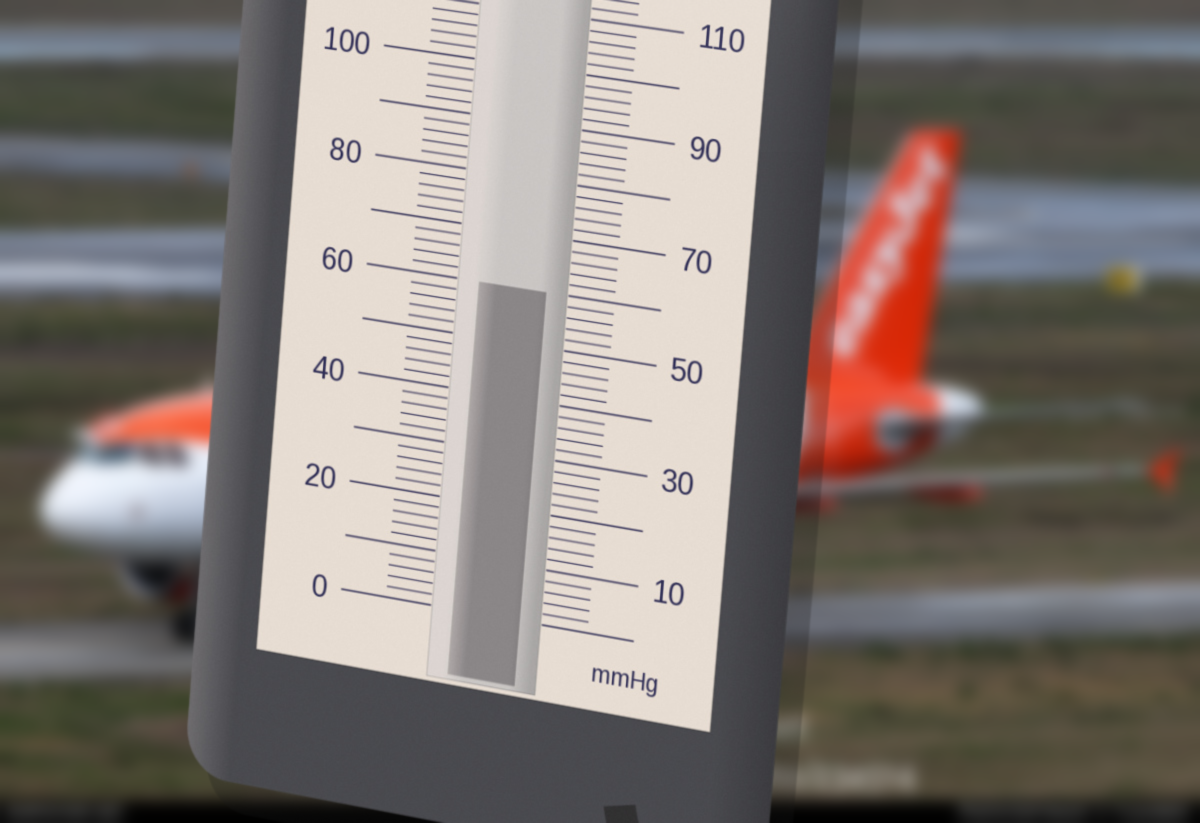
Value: 60; mmHg
